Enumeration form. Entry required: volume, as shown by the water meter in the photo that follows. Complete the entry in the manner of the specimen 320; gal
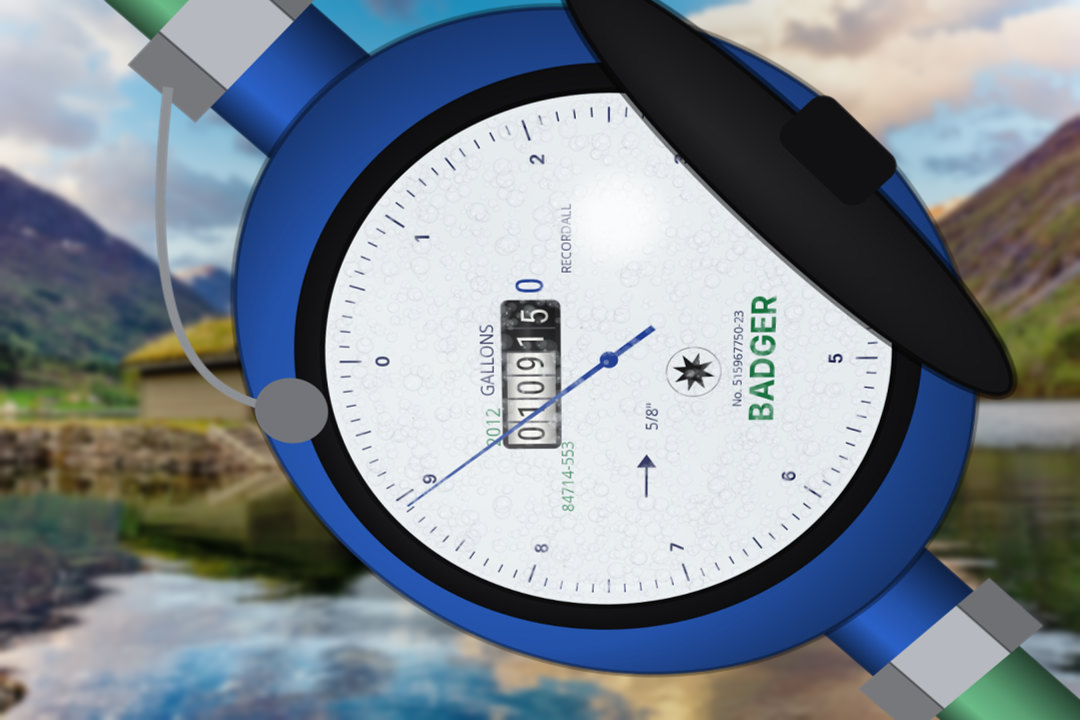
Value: 109148.9; gal
